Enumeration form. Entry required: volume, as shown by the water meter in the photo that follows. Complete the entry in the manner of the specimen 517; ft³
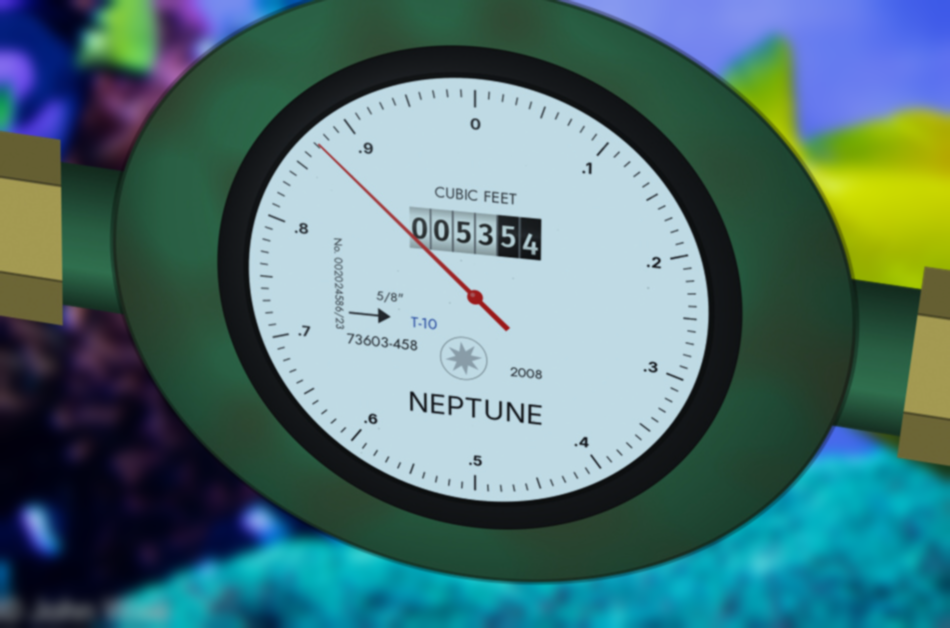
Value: 5353.87; ft³
